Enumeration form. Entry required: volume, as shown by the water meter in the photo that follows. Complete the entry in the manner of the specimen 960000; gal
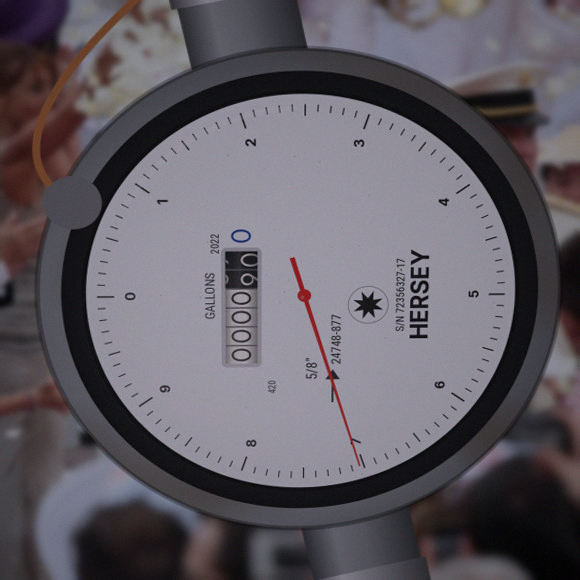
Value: 897.0; gal
